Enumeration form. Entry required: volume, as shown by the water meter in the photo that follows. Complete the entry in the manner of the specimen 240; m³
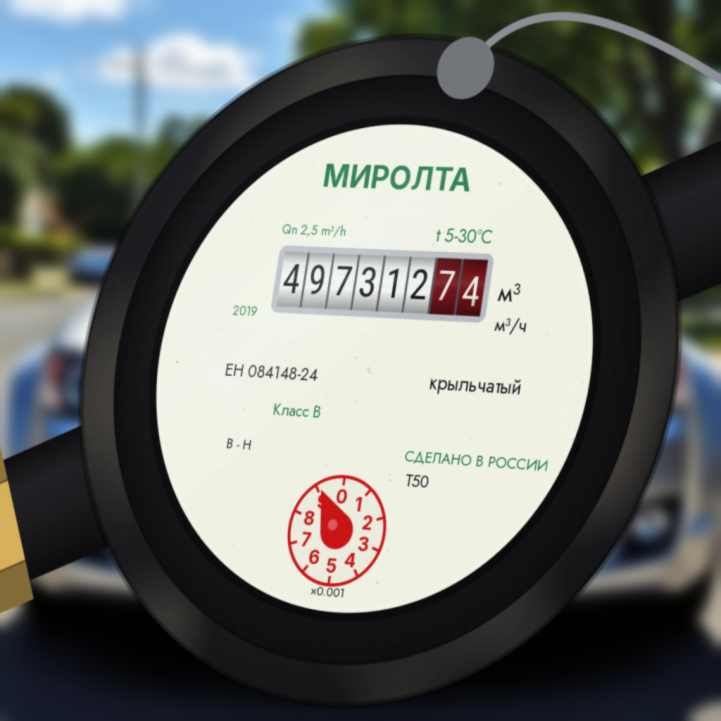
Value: 497312.739; m³
